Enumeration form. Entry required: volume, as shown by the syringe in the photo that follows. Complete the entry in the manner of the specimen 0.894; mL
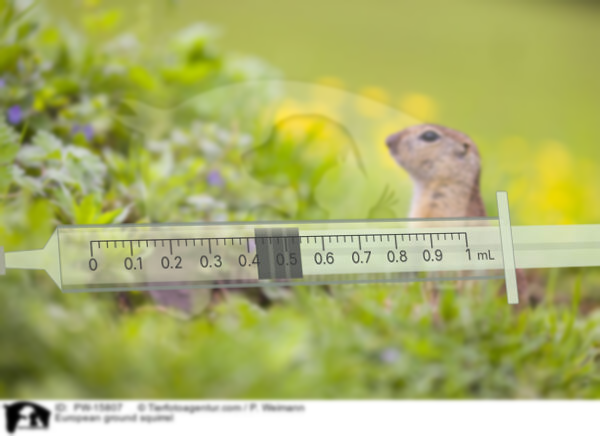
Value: 0.42; mL
